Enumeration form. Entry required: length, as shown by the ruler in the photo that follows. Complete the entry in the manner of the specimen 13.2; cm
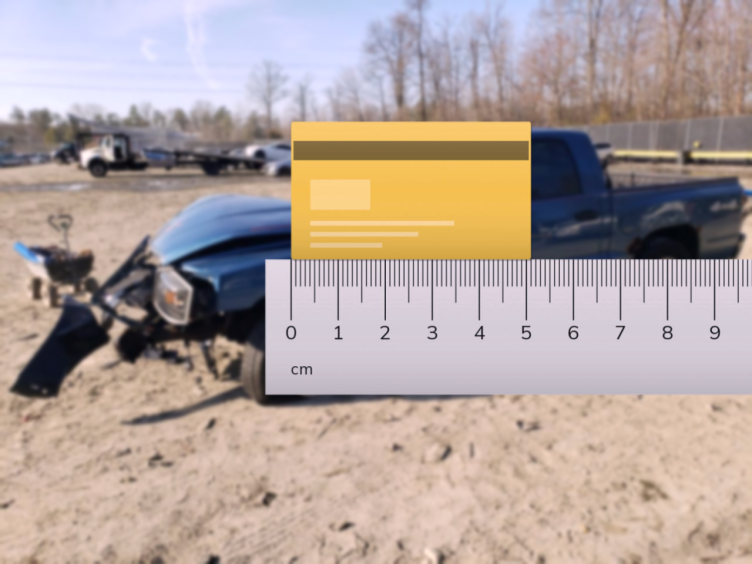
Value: 5.1; cm
